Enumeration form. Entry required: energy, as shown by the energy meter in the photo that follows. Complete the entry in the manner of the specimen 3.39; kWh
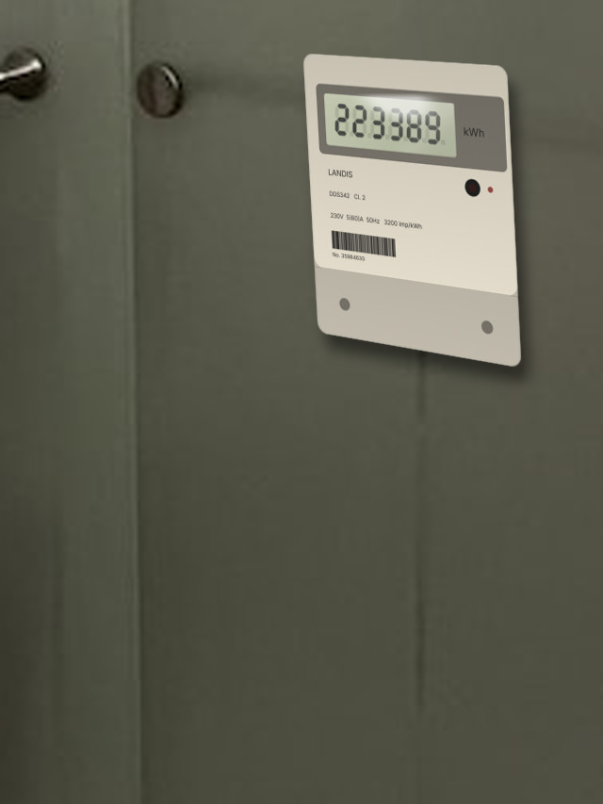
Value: 223389; kWh
